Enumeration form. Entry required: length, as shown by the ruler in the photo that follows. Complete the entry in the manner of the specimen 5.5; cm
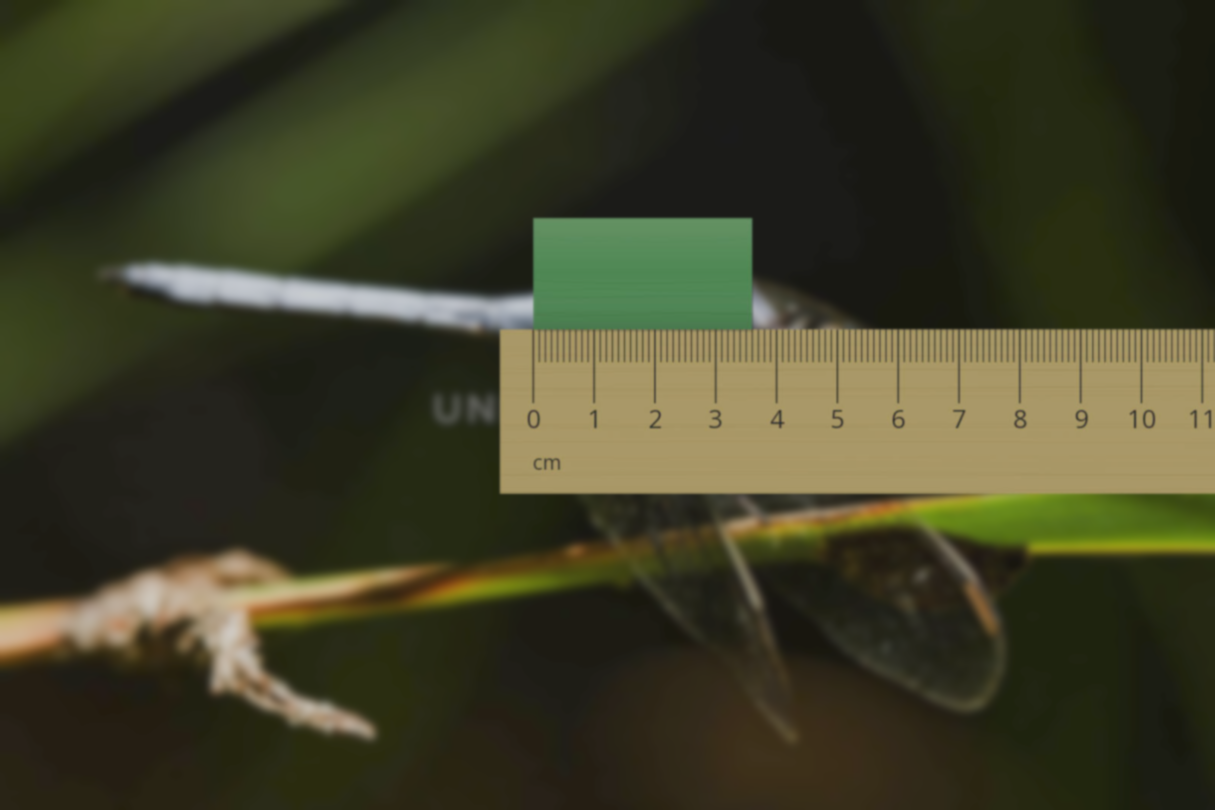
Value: 3.6; cm
